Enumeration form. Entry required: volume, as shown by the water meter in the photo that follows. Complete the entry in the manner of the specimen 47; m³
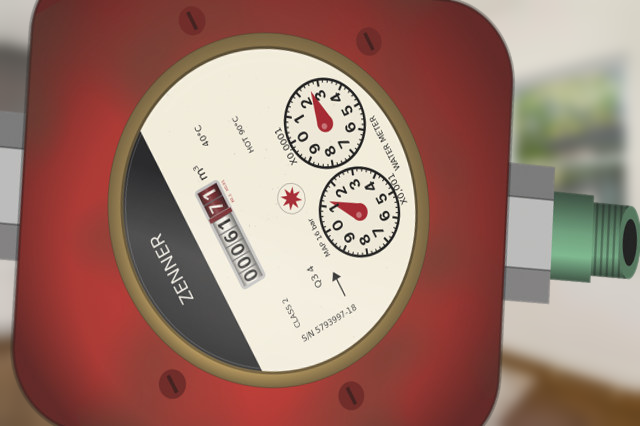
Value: 61.7112; m³
